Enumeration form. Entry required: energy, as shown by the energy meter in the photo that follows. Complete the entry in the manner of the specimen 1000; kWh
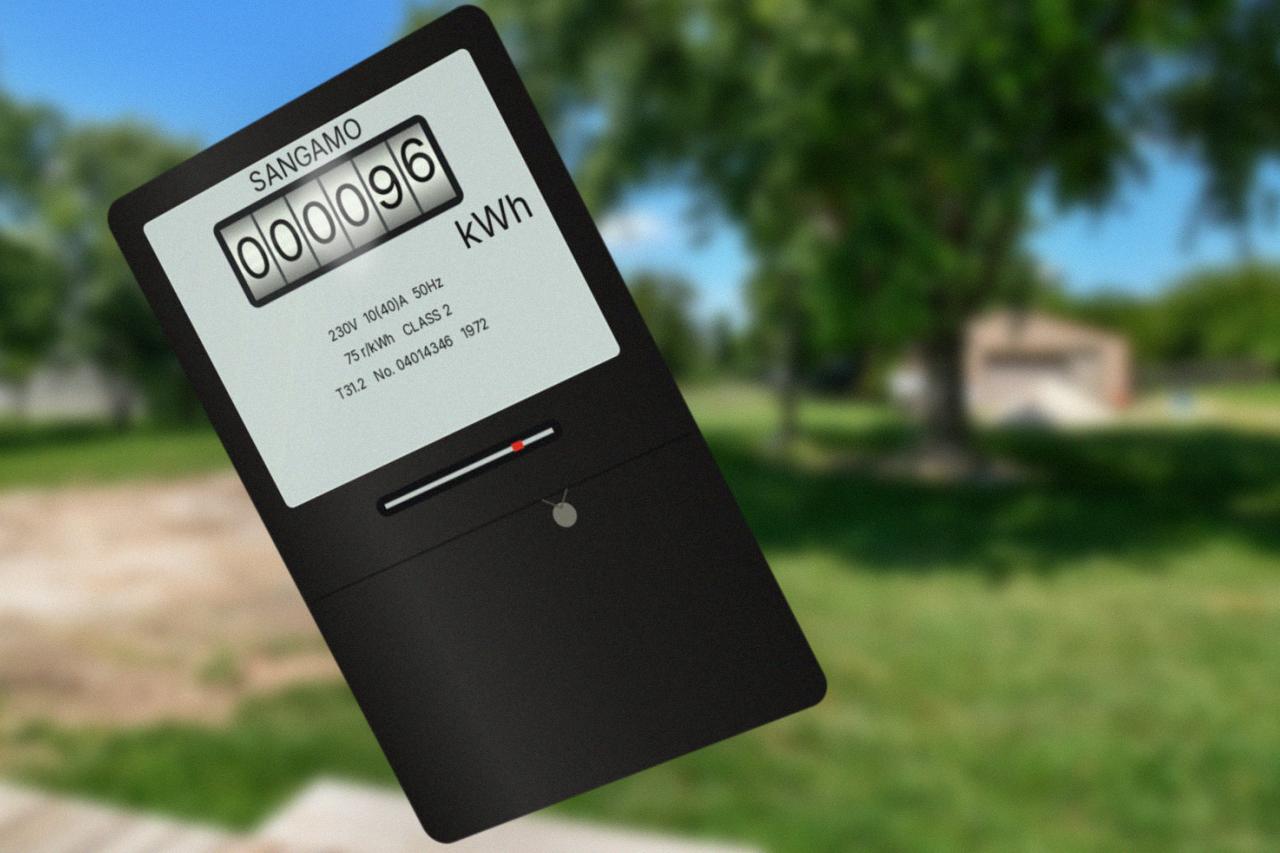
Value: 96; kWh
